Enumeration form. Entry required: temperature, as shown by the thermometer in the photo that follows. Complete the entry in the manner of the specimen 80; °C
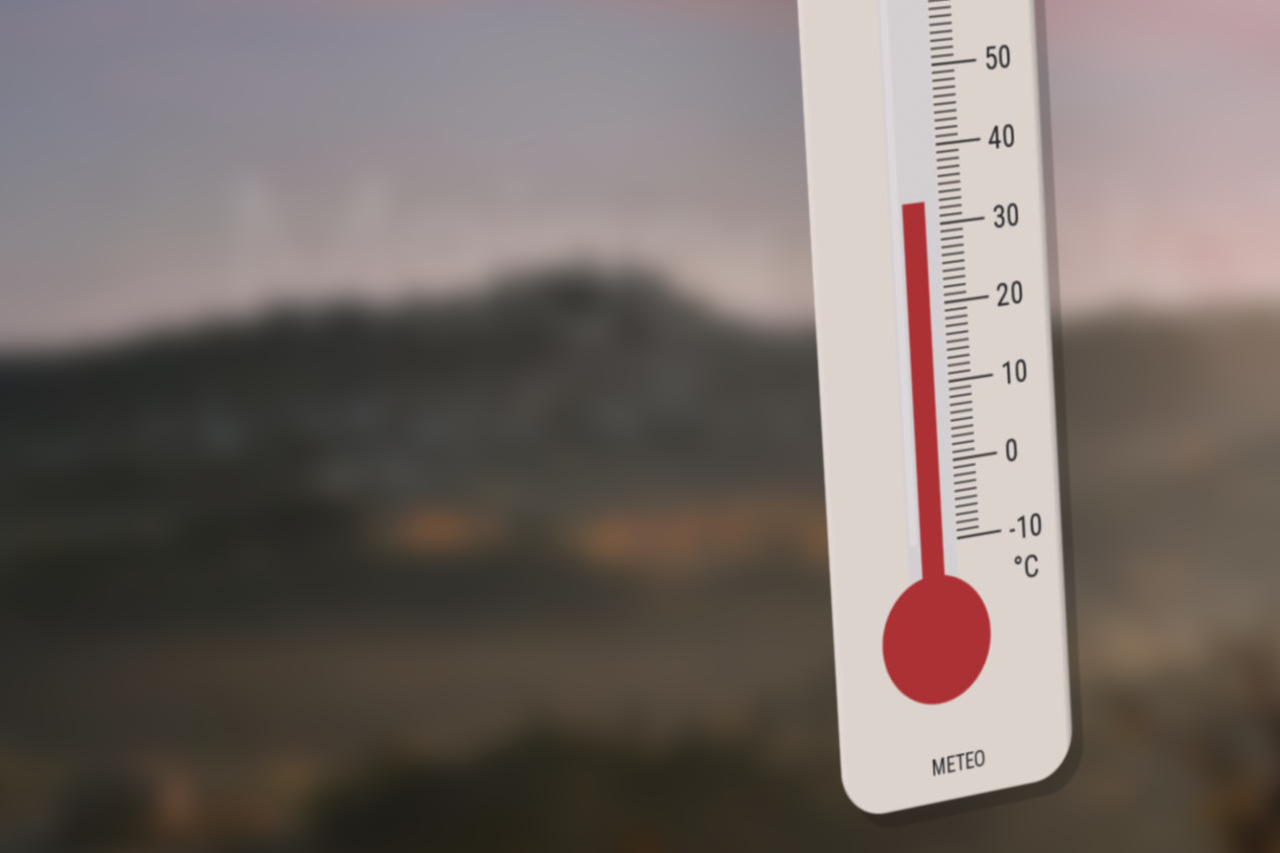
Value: 33; °C
